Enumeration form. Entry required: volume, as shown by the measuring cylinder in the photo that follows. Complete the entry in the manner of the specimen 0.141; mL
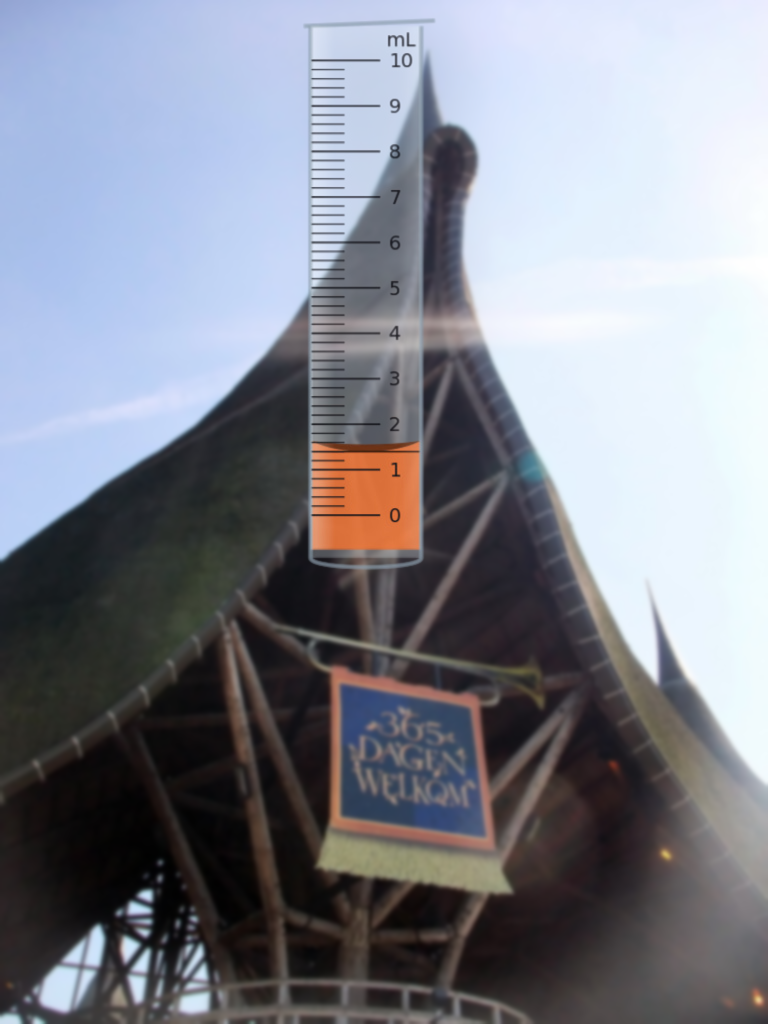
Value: 1.4; mL
